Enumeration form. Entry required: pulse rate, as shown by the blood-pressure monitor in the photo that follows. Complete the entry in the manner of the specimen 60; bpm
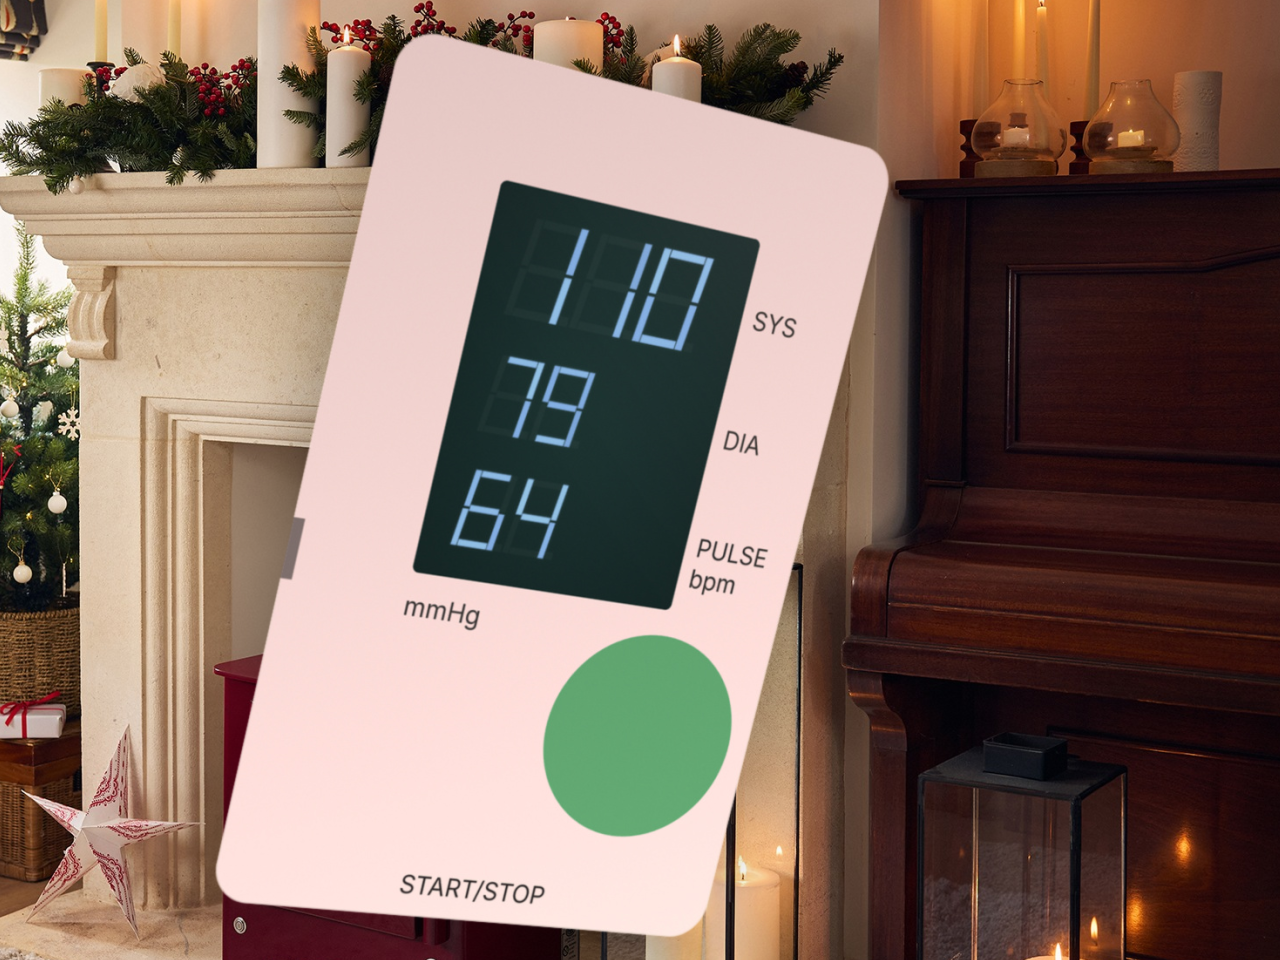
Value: 64; bpm
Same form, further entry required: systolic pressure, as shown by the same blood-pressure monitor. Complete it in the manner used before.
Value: 110; mmHg
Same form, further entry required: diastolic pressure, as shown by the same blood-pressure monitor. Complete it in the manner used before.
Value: 79; mmHg
